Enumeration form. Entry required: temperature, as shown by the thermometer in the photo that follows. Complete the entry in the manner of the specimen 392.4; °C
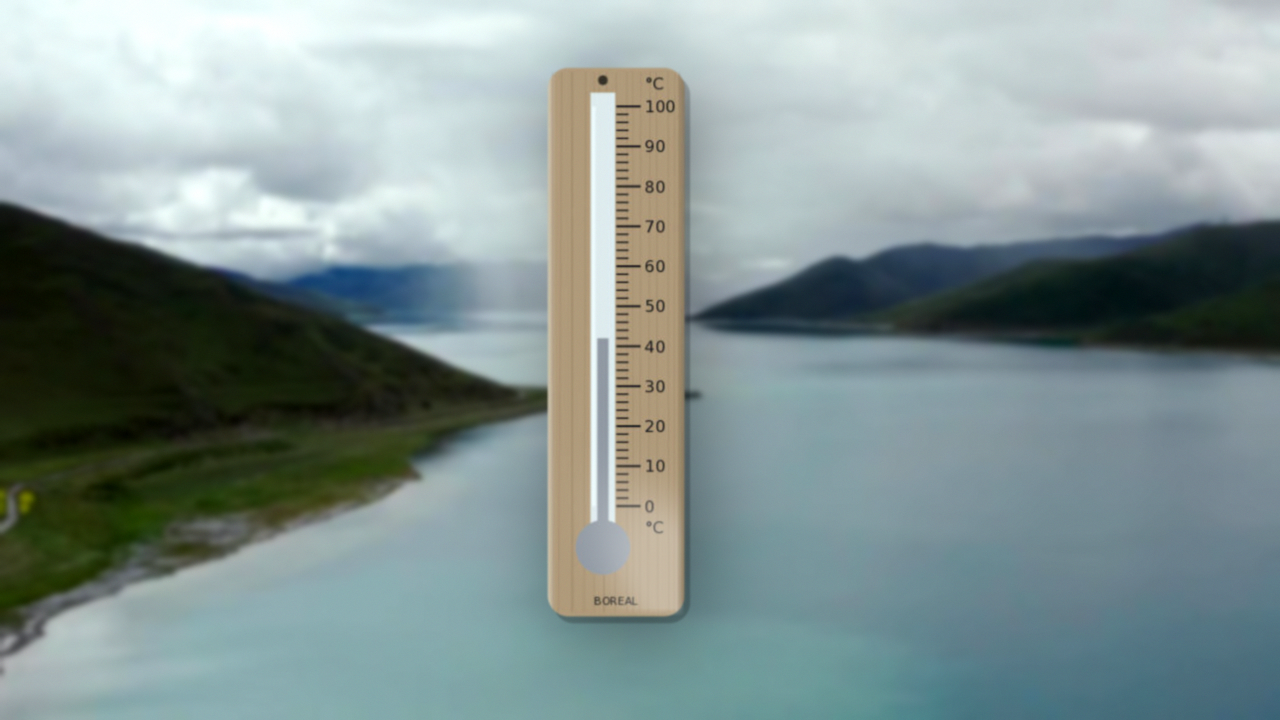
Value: 42; °C
